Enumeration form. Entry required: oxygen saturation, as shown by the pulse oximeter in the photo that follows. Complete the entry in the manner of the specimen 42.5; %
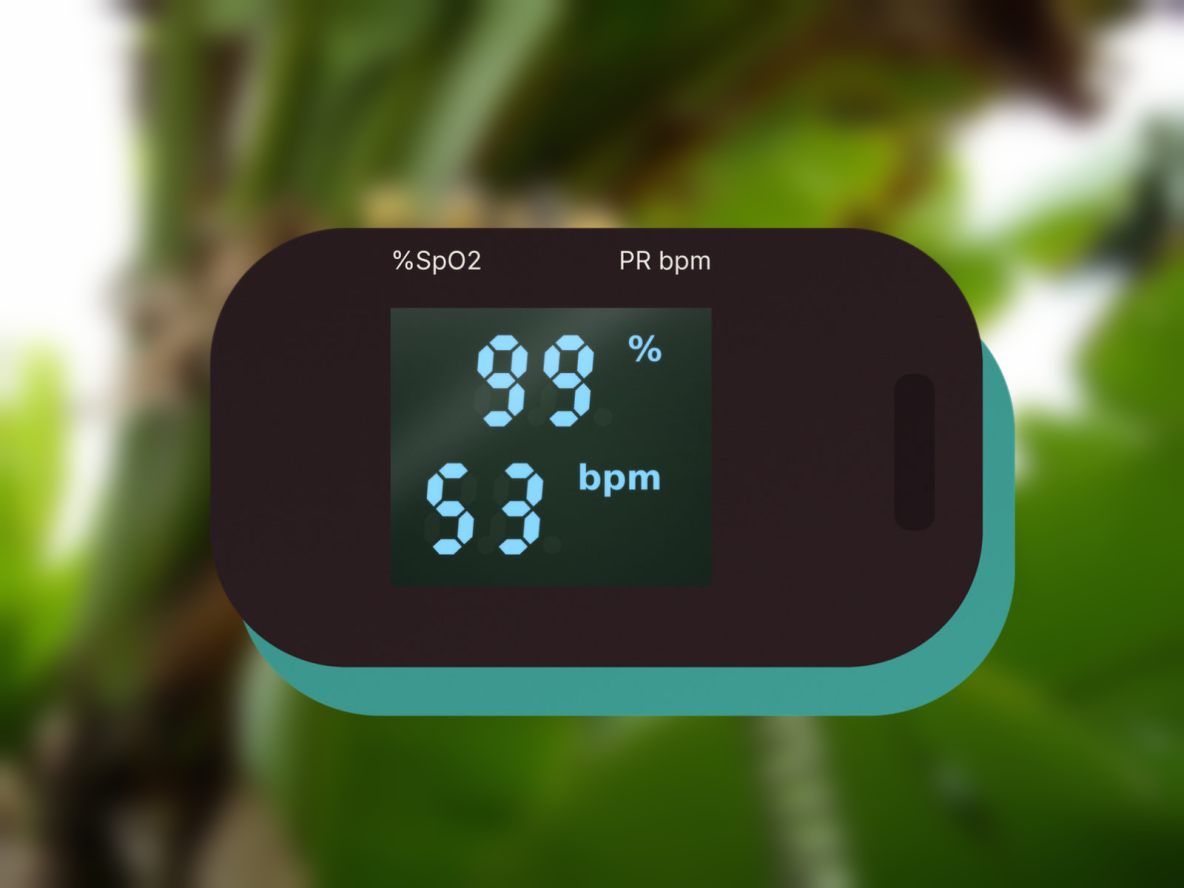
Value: 99; %
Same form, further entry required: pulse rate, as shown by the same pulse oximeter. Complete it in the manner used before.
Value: 53; bpm
